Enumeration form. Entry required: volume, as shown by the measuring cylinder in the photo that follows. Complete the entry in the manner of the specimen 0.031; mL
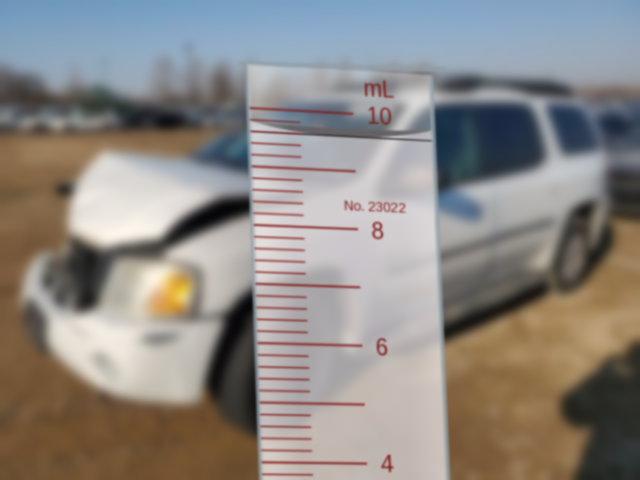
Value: 9.6; mL
